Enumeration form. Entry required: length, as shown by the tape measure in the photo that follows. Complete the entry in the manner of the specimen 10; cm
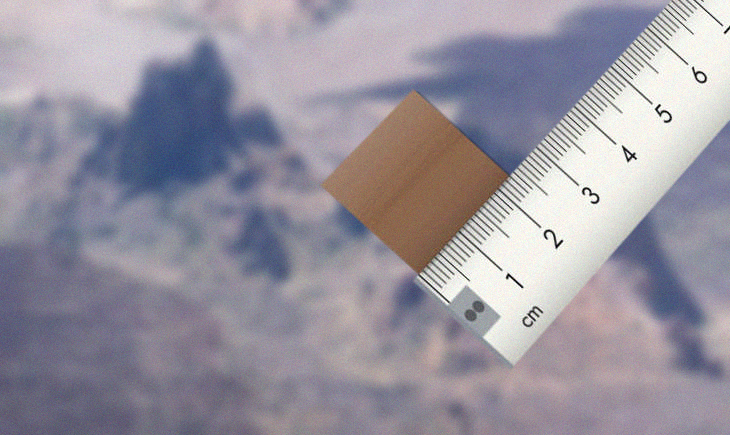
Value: 2.3; cm
